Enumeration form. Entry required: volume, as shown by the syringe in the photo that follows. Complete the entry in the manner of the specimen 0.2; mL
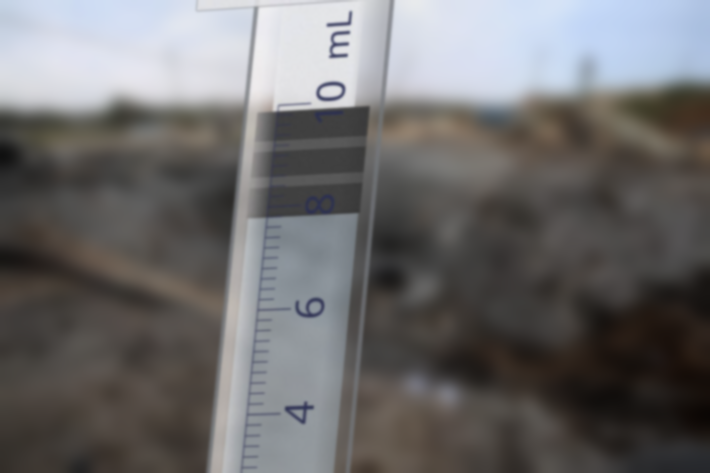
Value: 7.8; mL
